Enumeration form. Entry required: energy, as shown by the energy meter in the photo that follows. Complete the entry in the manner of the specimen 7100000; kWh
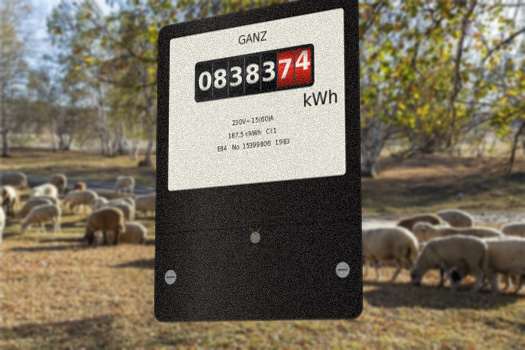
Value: 8383.74; kWh
